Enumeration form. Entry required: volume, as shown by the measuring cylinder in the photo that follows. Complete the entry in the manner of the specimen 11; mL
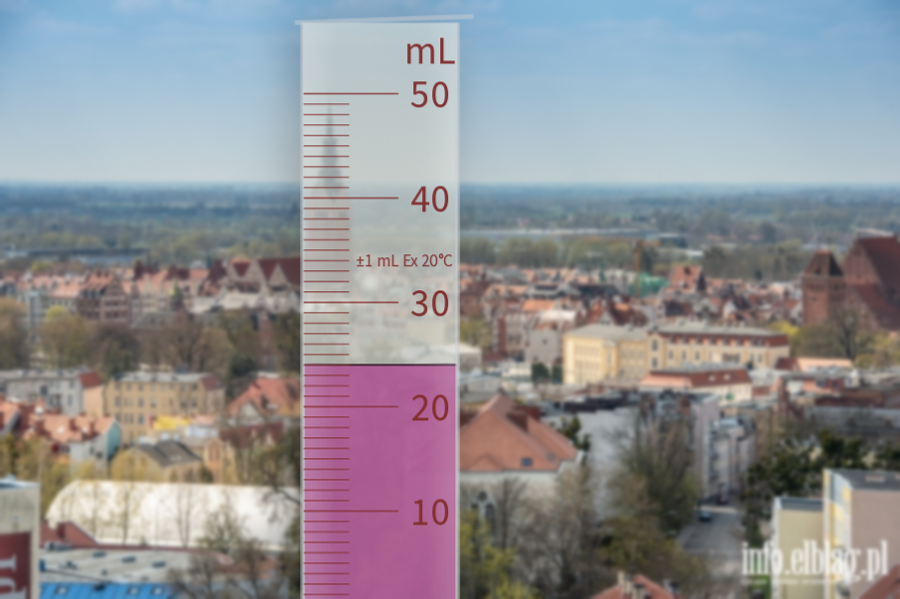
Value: 24; mL
